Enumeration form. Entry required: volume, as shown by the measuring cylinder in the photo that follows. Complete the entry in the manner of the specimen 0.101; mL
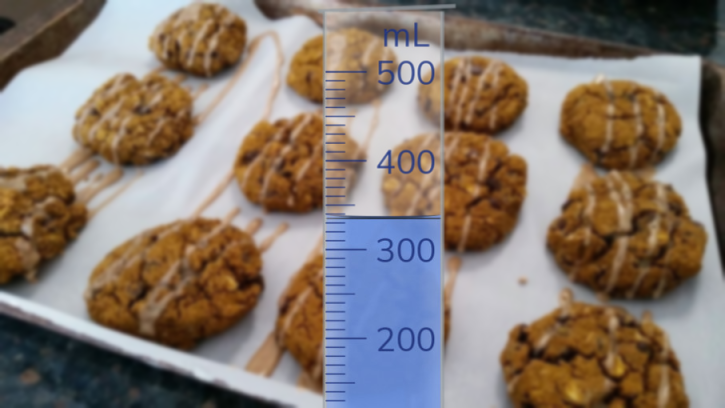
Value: 335; mL
